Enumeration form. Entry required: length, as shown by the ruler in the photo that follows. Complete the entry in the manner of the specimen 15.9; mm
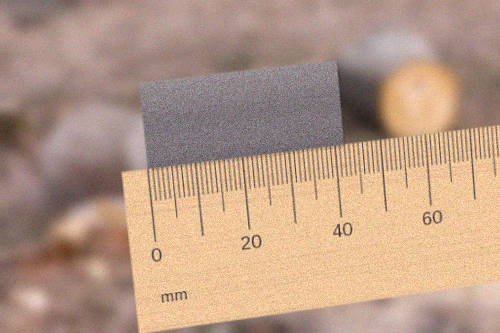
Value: 42; mm
